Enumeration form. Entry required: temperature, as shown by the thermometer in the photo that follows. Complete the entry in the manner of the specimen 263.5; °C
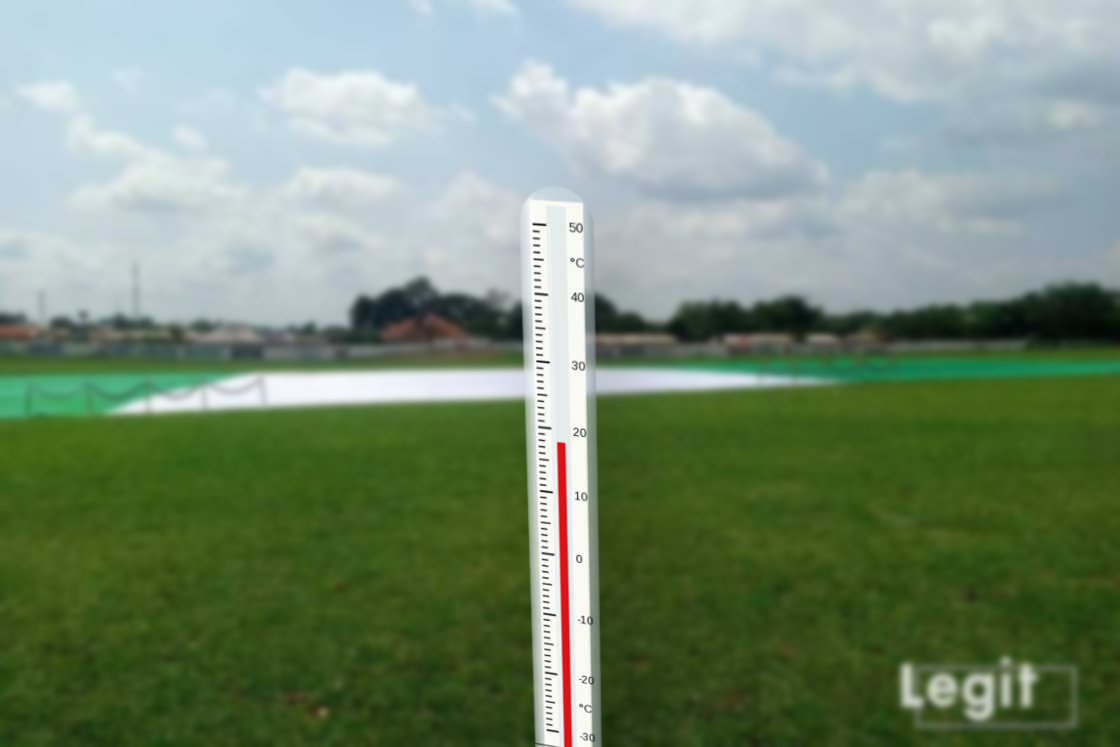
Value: 18; °C
